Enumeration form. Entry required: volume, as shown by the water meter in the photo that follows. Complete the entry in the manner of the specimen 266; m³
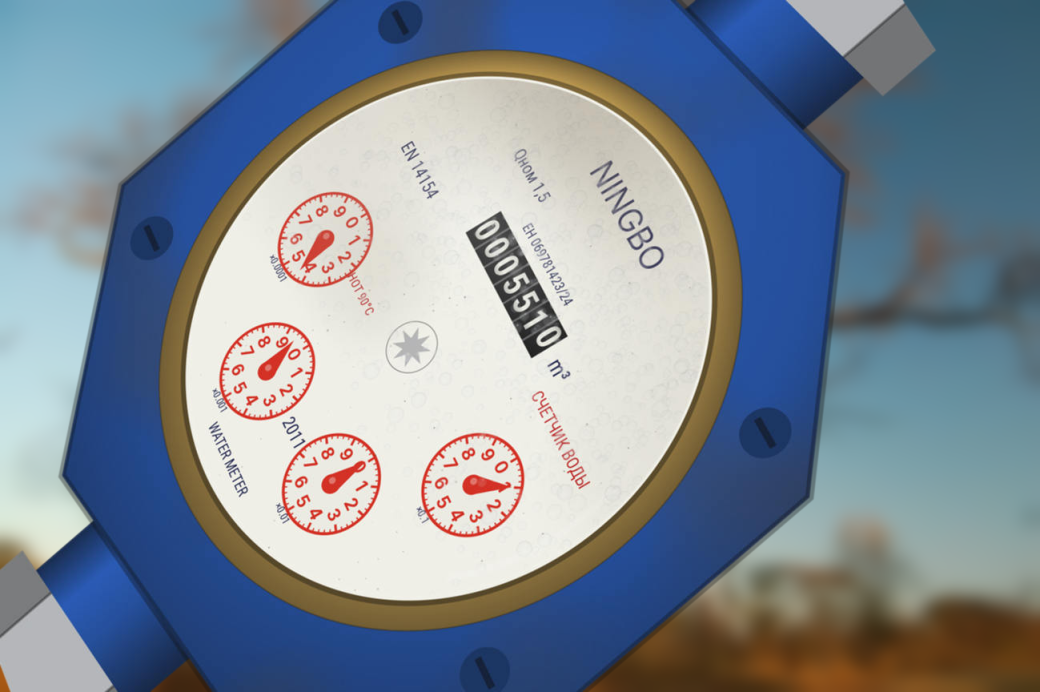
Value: 5510.0994; m³
